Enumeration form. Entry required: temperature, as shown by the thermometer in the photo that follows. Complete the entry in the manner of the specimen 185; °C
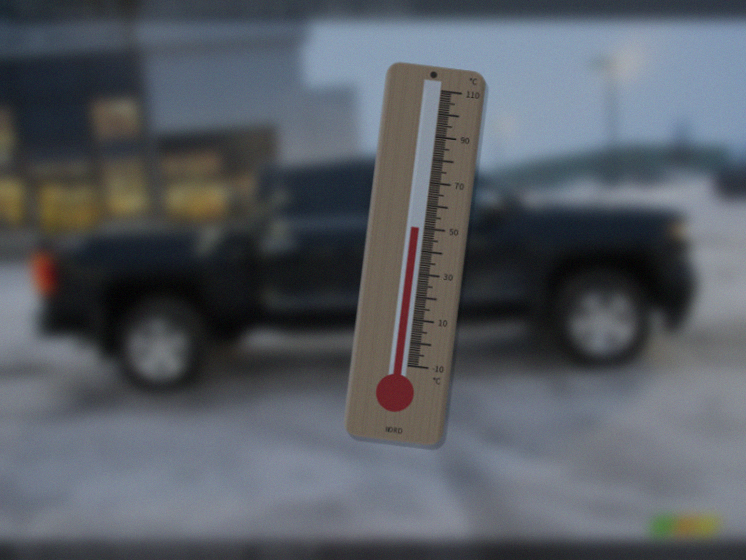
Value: 50; °C
